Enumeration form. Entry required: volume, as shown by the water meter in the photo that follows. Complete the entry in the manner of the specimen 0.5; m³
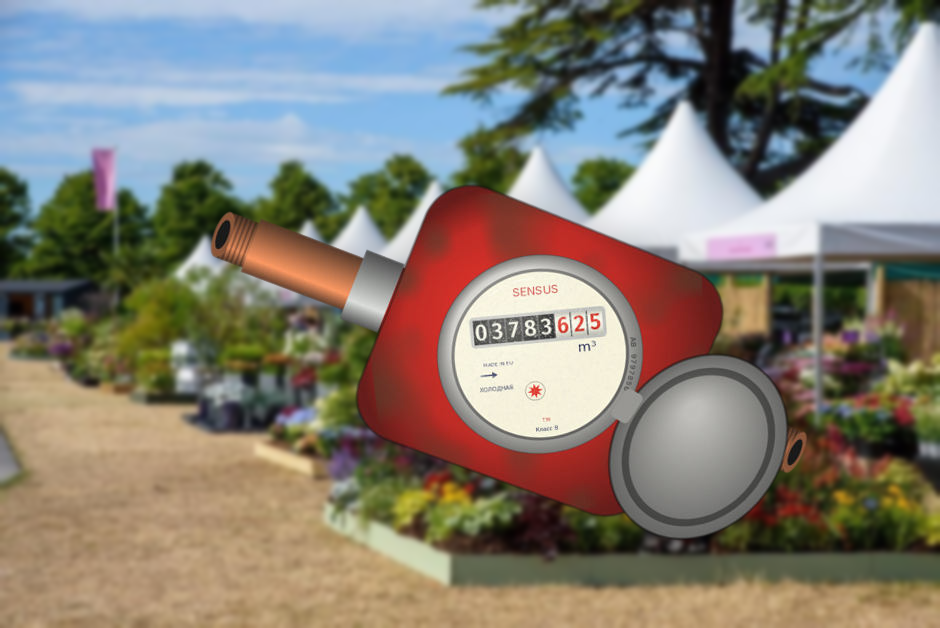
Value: 3783.625; m³
